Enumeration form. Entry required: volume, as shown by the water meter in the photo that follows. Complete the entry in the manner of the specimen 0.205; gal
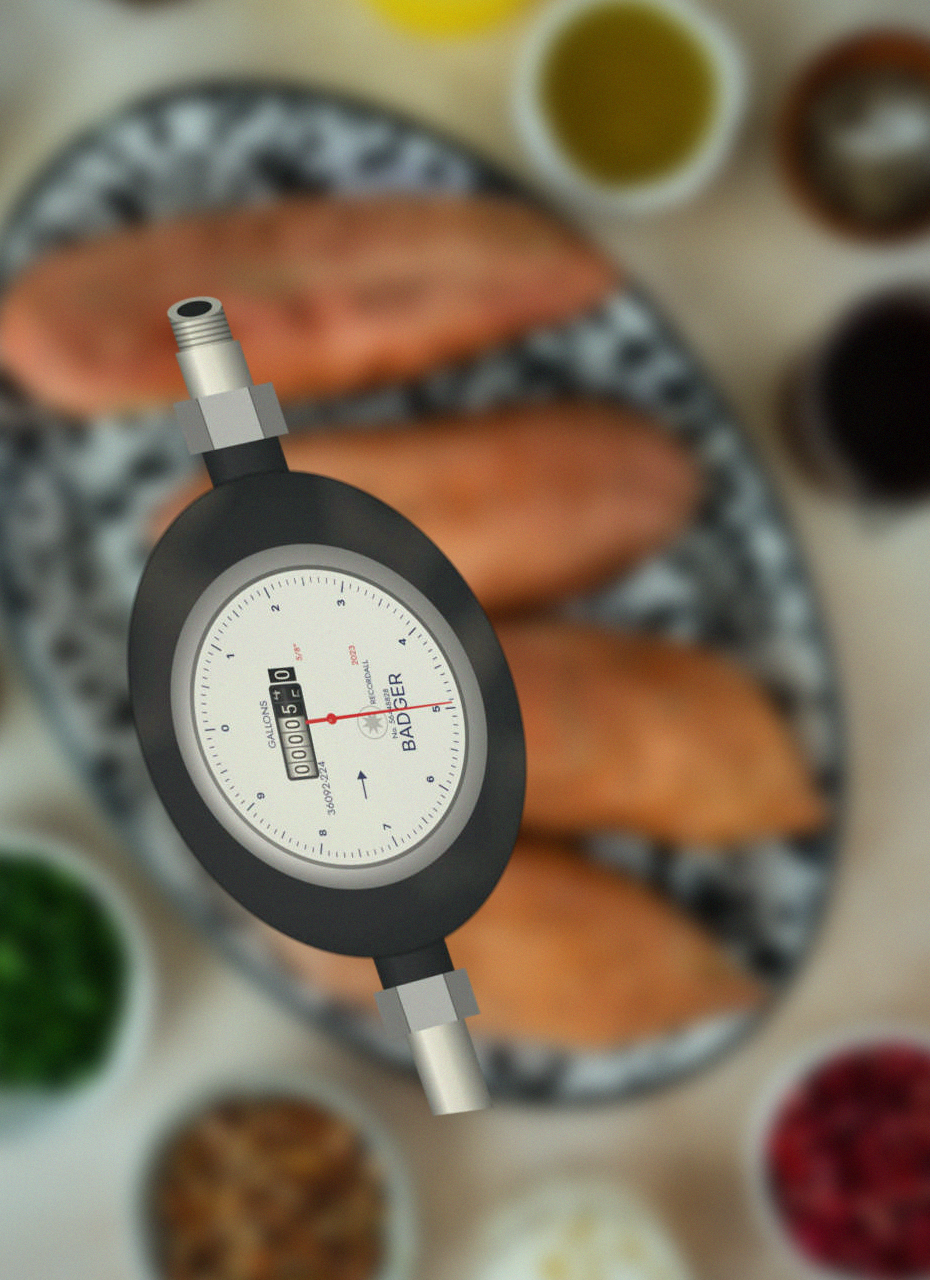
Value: 544.9; gal
